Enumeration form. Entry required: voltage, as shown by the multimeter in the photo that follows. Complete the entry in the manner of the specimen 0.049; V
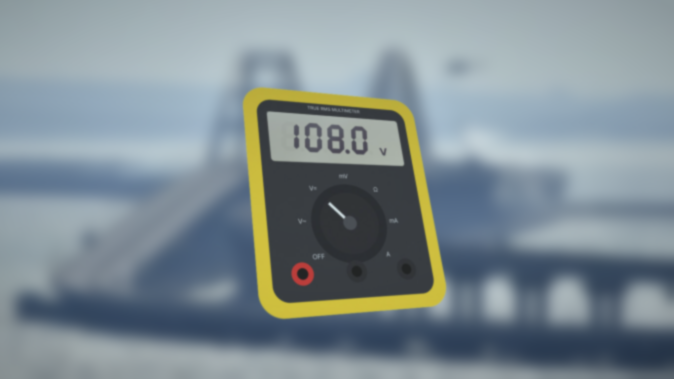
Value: 108.0; V
